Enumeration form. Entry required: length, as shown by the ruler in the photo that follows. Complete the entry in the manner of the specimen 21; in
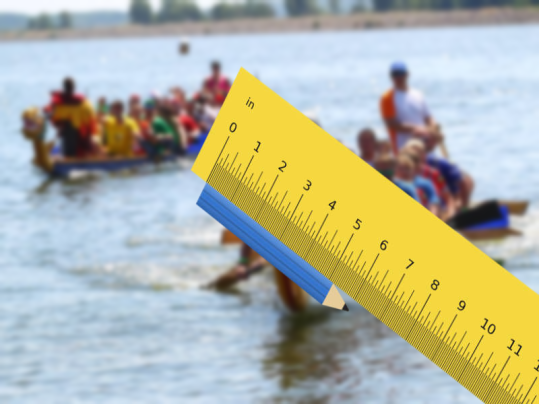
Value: 6; in
